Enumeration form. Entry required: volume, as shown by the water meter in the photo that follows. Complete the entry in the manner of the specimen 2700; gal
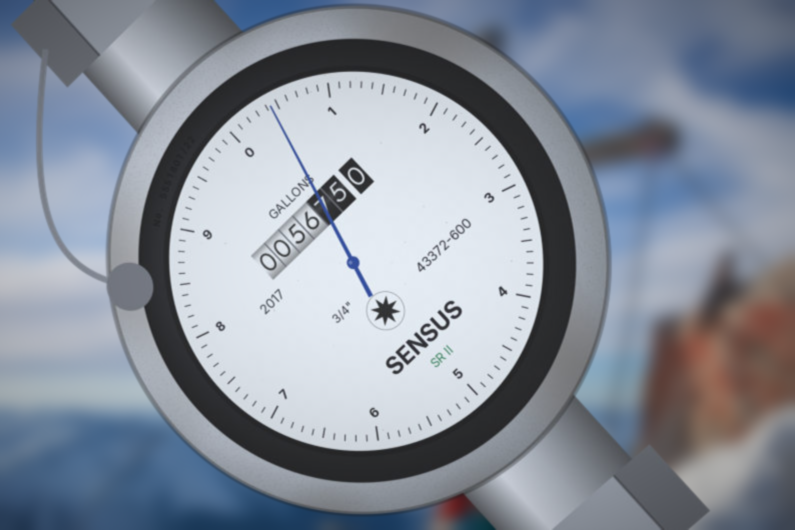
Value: 56750.4; gal
